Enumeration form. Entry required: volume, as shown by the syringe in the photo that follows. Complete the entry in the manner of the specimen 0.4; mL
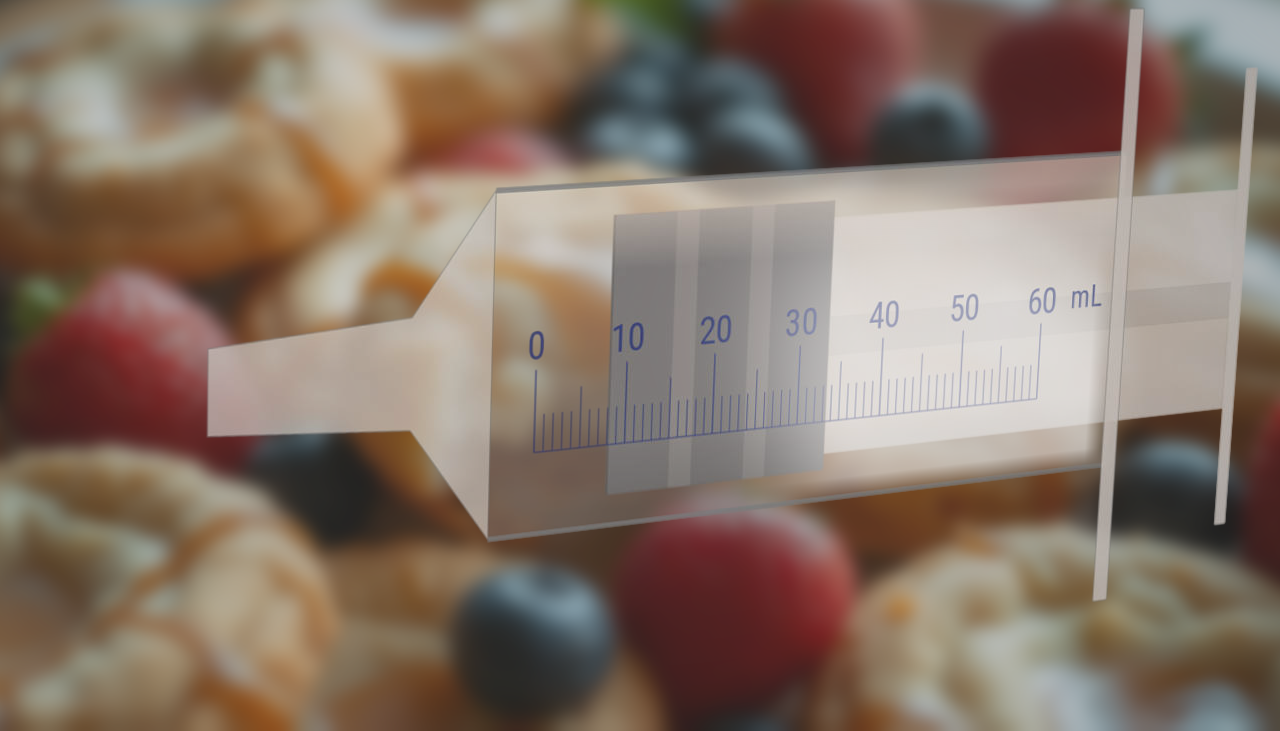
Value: 8; mL
